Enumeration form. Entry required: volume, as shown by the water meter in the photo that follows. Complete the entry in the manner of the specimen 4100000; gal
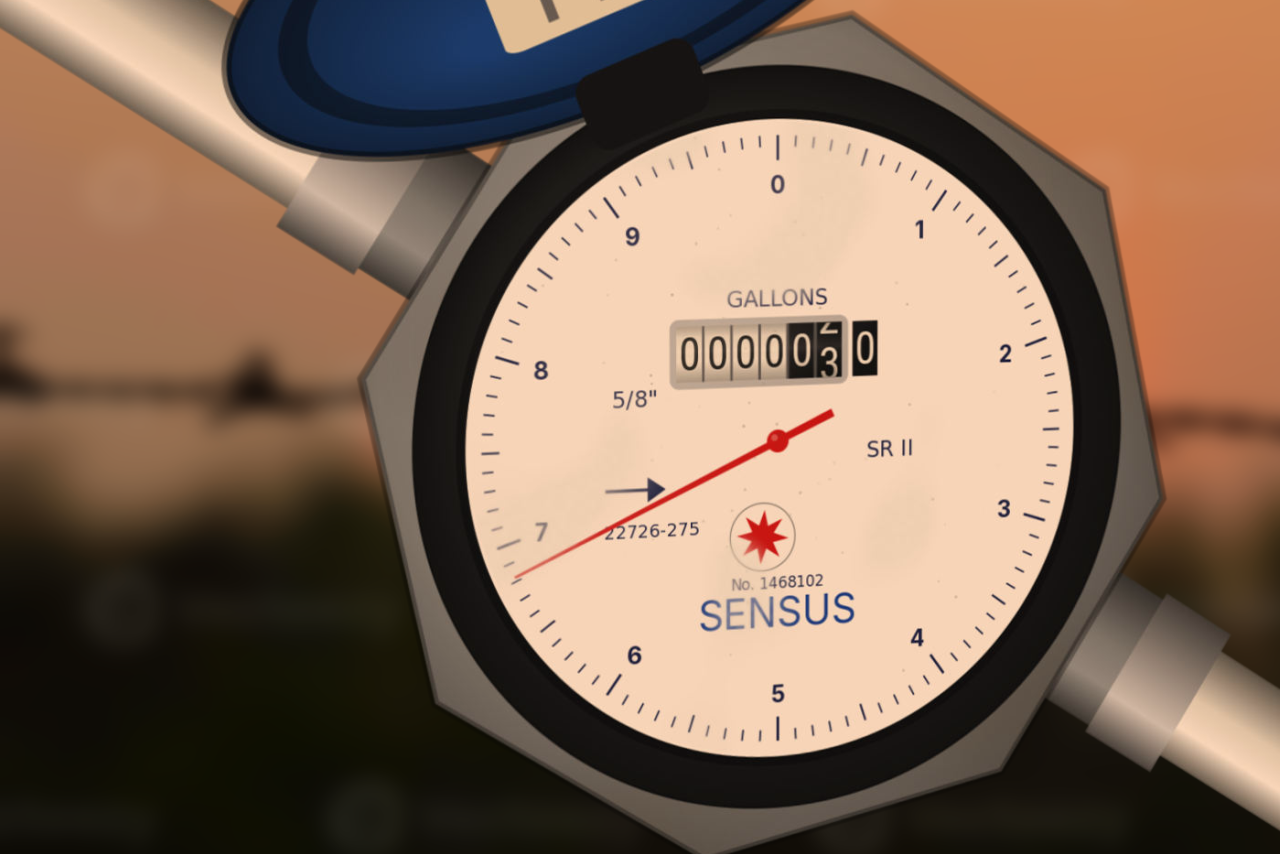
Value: 26.8; gal
